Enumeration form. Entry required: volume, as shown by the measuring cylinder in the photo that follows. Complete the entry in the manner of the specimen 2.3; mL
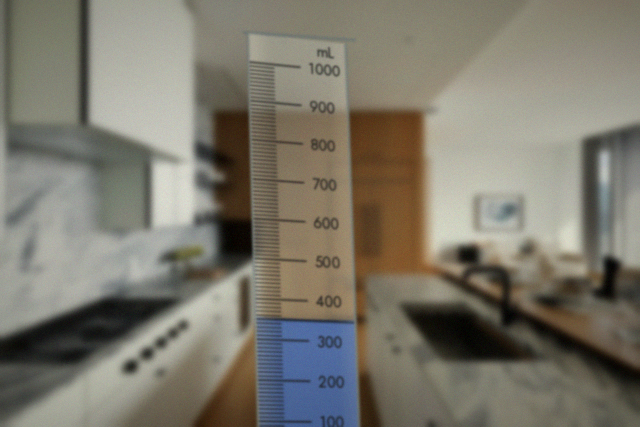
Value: 350; mL
